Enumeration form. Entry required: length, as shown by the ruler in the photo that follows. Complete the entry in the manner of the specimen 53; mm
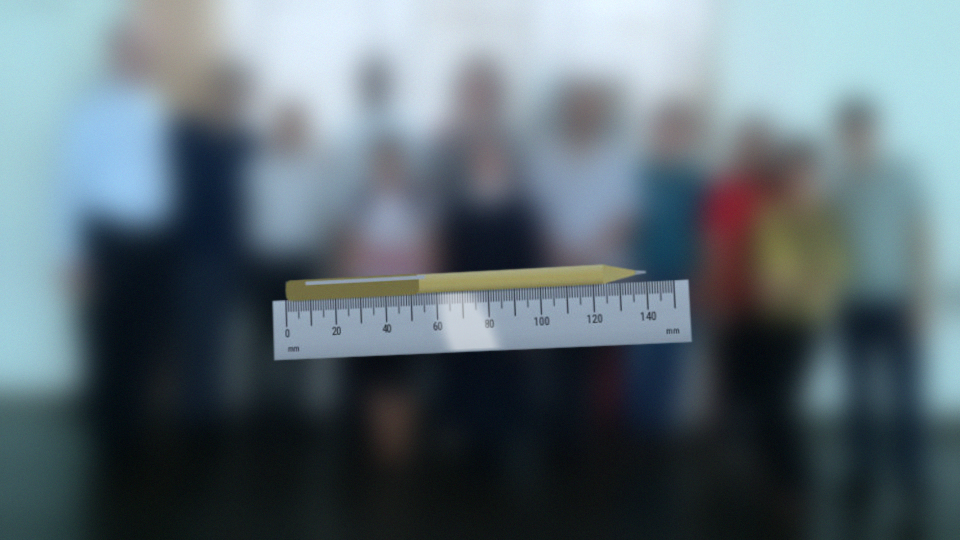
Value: 140; mm
